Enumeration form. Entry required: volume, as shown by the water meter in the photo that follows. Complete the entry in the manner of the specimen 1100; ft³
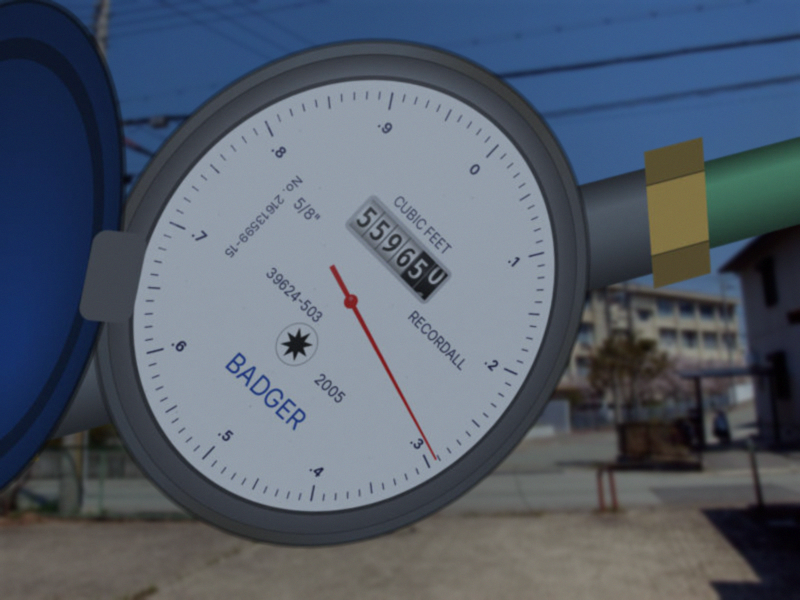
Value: 559650.29; ft³
